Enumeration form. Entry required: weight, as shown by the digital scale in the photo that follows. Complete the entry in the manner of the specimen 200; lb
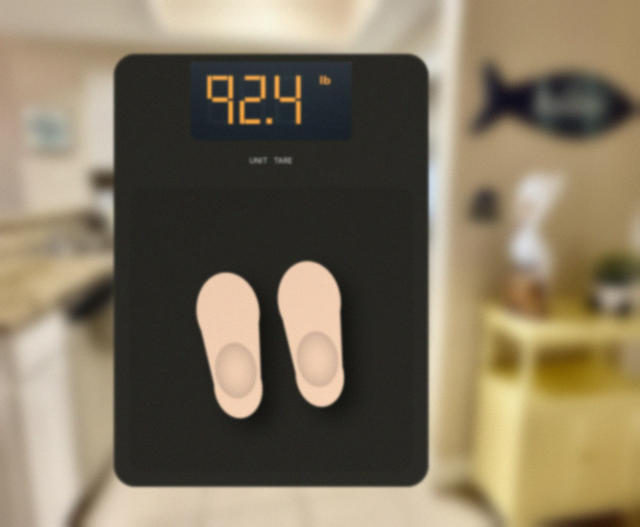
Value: 92.4; lb
